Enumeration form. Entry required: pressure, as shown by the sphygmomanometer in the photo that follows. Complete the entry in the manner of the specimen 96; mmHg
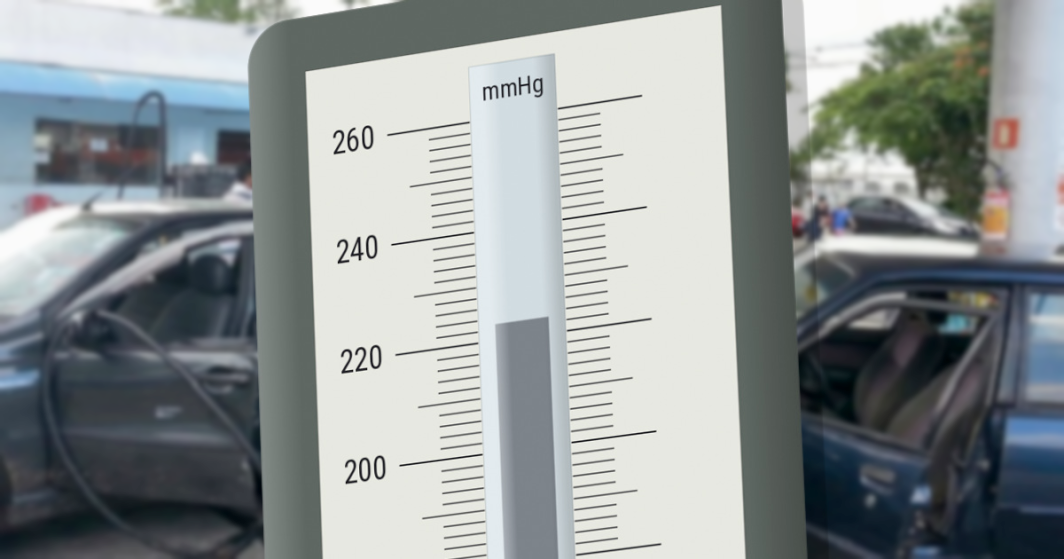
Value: 223; mmHg
